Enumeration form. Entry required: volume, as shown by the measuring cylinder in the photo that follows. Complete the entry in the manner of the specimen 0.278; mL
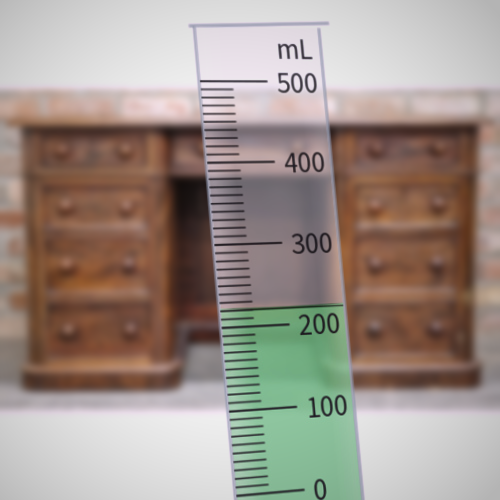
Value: 220; mL
